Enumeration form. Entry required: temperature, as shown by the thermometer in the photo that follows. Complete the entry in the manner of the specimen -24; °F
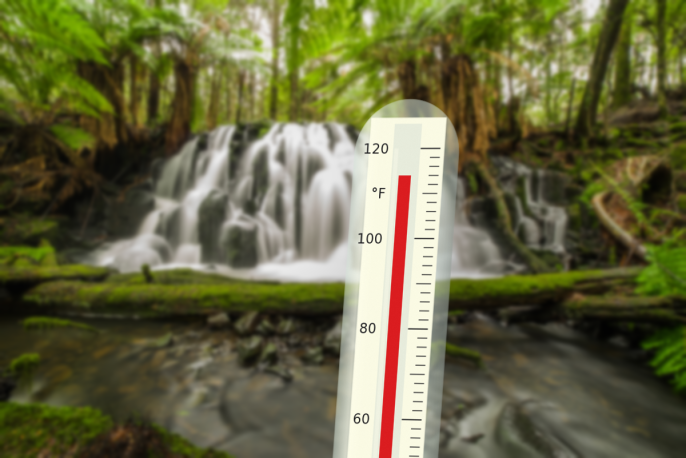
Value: 114; °F
